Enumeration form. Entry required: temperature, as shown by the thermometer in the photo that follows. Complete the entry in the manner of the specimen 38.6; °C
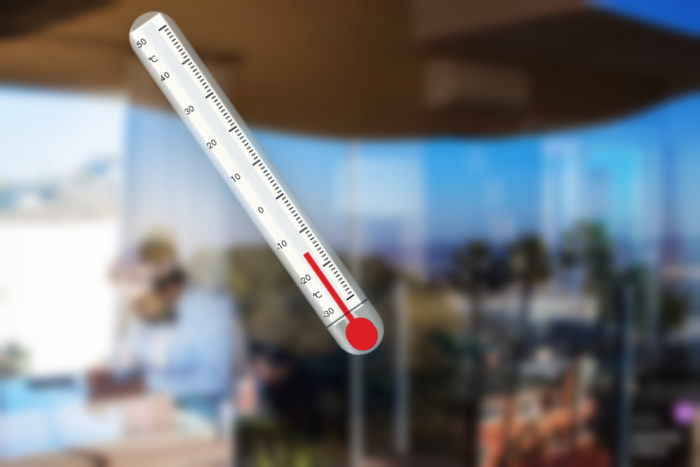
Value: -15; °C
